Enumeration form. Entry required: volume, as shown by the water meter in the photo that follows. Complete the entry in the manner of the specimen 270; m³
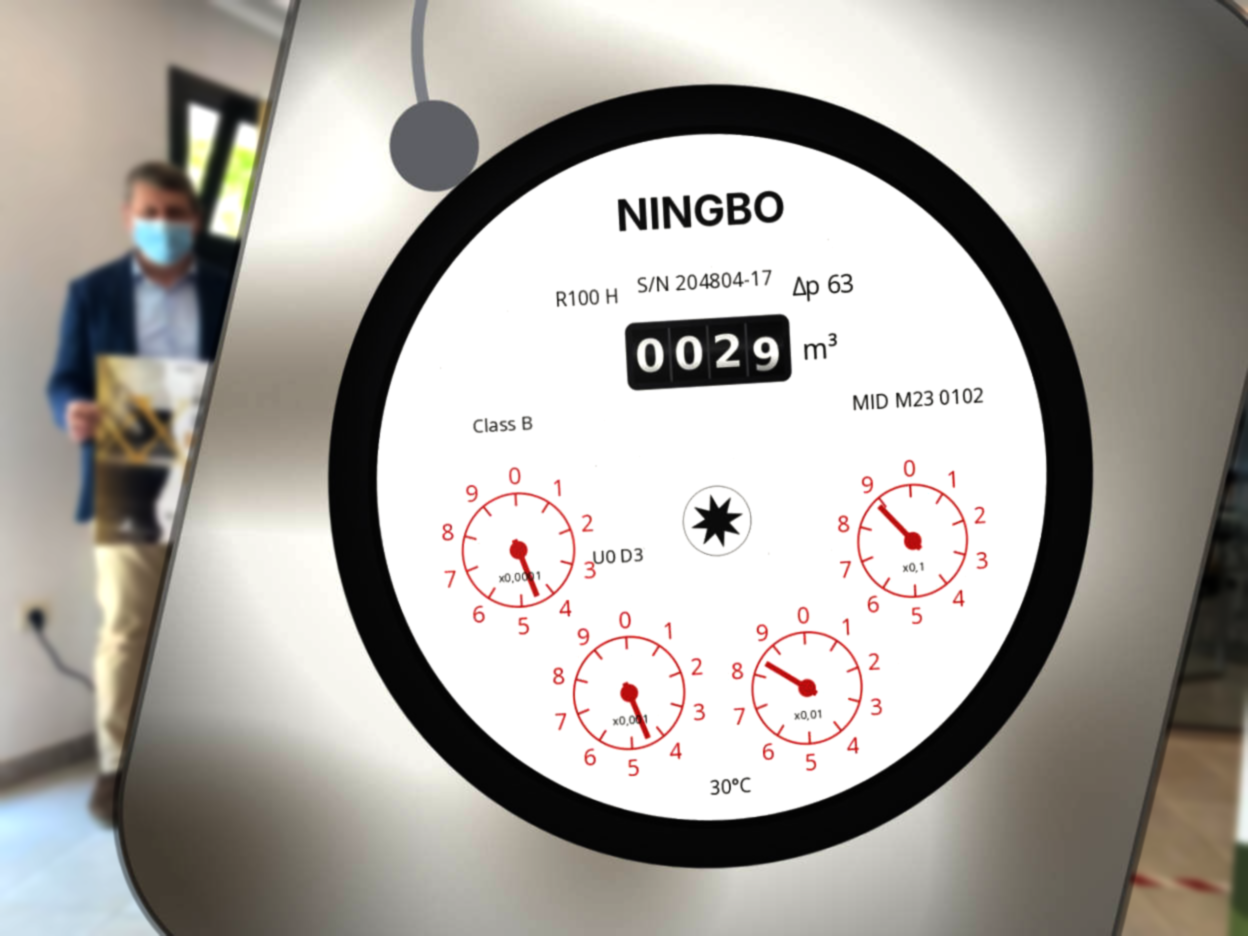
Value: 28.8844; m³
